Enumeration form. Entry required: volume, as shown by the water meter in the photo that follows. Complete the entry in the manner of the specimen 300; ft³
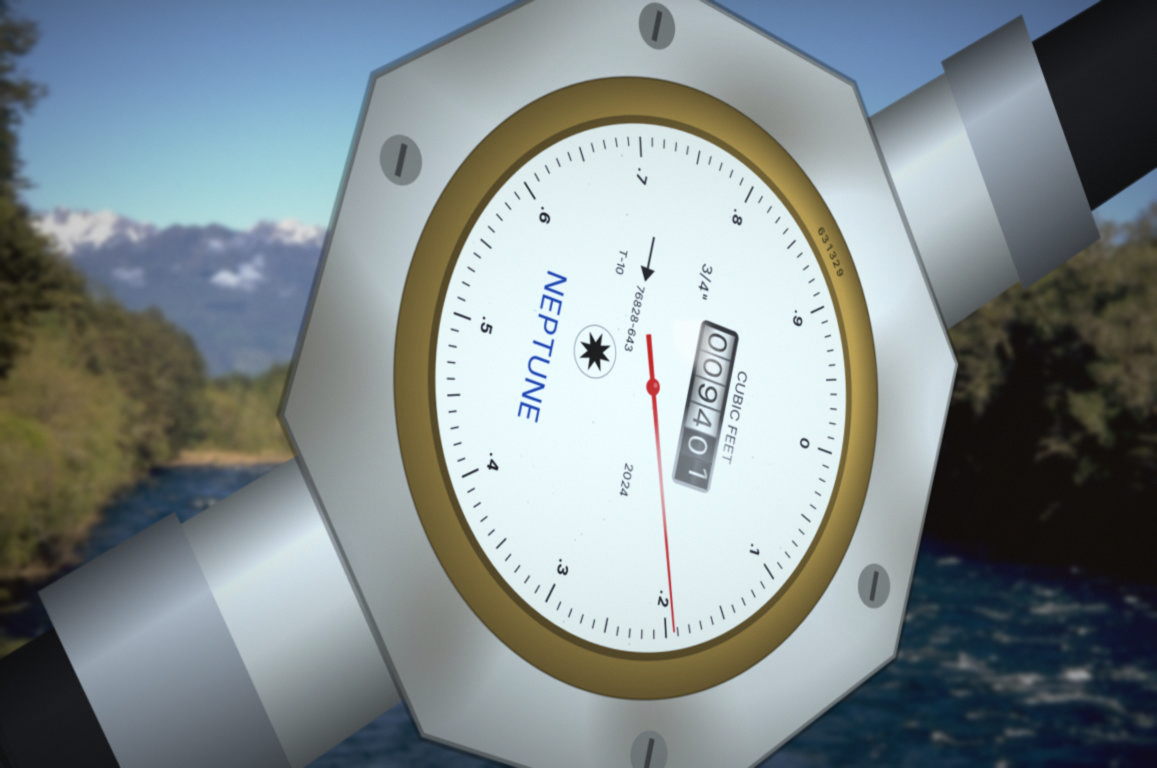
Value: 9401.19; ft³
